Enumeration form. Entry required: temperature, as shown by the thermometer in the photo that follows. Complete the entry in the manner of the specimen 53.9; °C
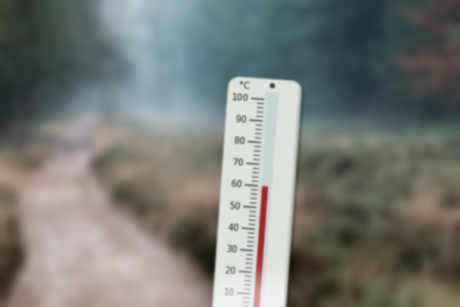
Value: 60; °C
